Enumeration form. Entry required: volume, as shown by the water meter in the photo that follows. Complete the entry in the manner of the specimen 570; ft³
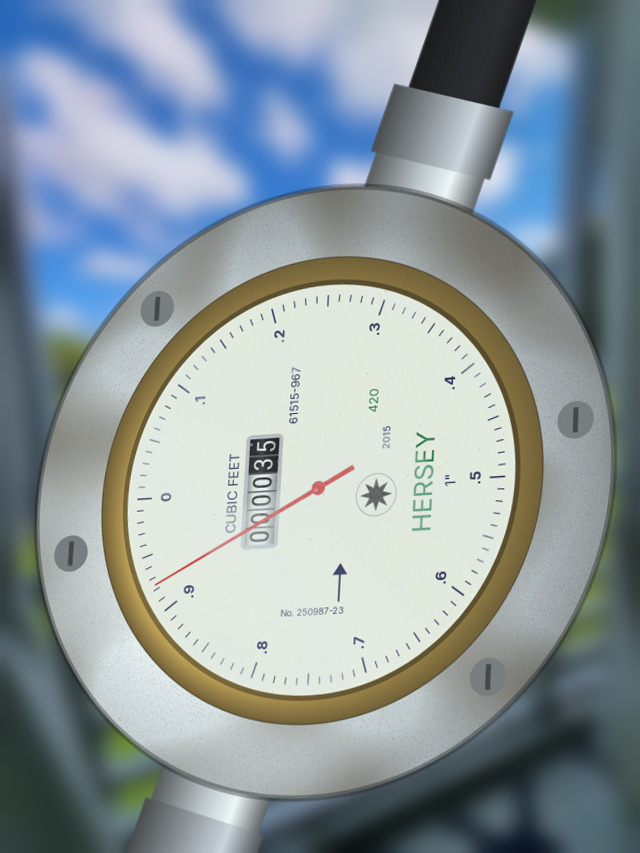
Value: 34.92; ft³
